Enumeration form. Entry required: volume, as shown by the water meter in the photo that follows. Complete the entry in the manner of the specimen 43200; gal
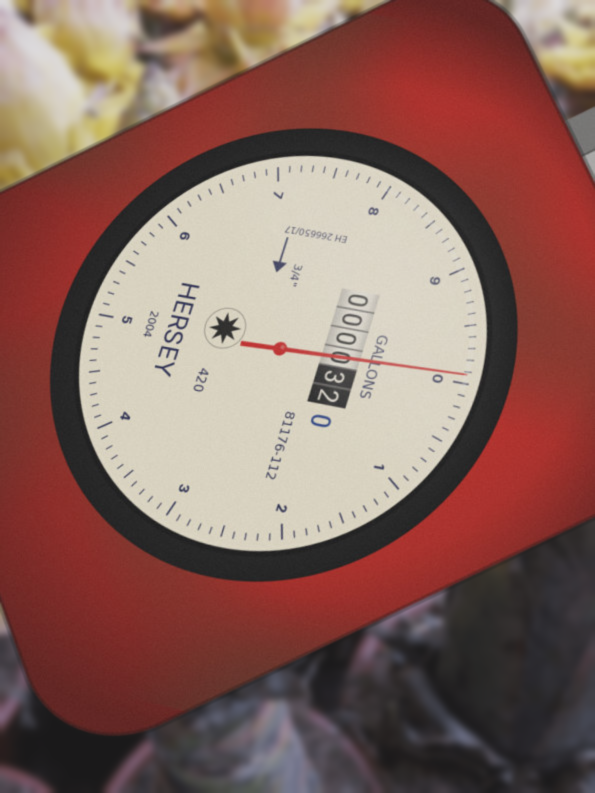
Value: 319.9; gal
